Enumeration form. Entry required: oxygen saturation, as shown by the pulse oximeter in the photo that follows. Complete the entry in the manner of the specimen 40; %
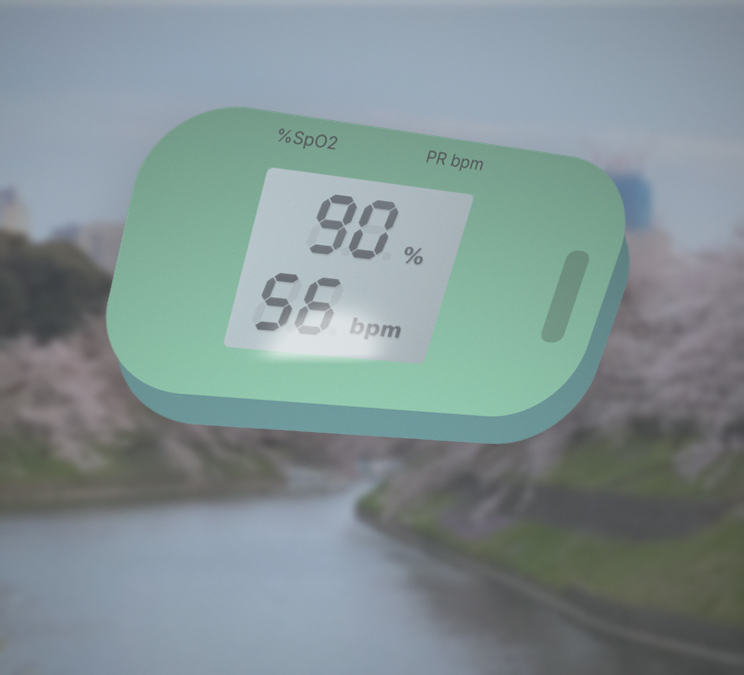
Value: 90; %
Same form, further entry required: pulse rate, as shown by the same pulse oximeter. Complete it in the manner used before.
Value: 56; bpm
